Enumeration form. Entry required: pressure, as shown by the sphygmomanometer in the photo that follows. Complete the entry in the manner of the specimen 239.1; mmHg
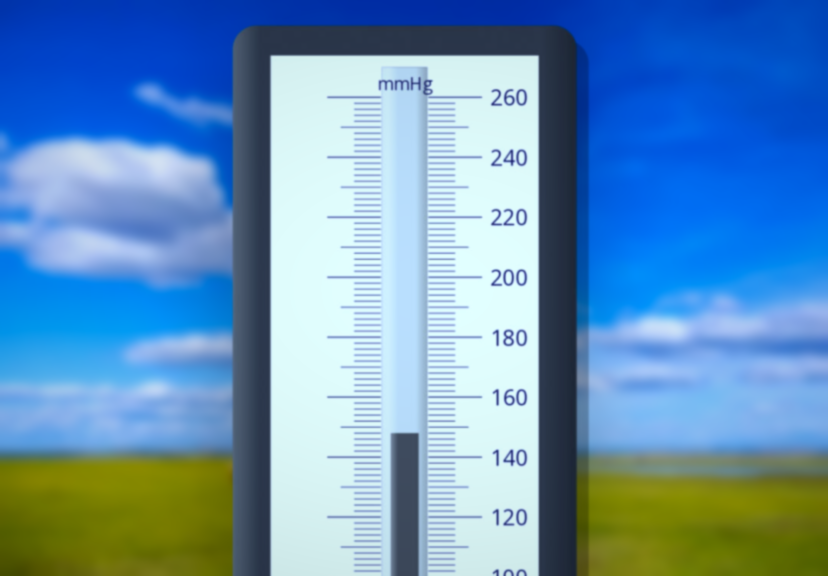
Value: 148; mmHg
